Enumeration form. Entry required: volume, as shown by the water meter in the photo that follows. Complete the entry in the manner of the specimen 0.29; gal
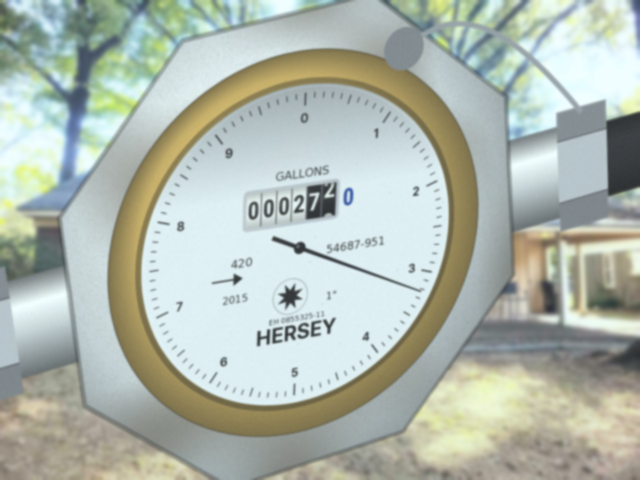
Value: 2723.2; gal
